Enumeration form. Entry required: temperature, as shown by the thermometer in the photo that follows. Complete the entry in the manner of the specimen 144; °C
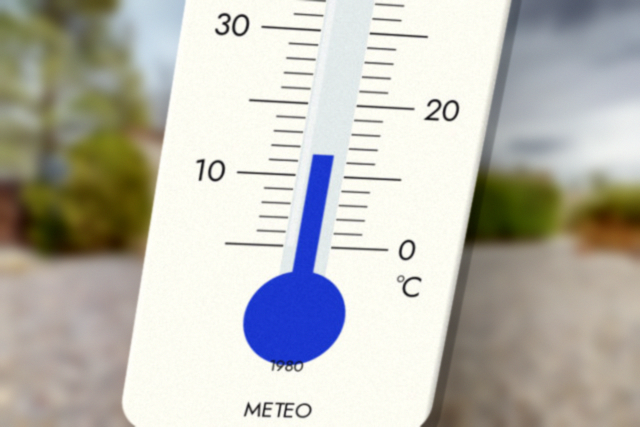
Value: 13; °C
